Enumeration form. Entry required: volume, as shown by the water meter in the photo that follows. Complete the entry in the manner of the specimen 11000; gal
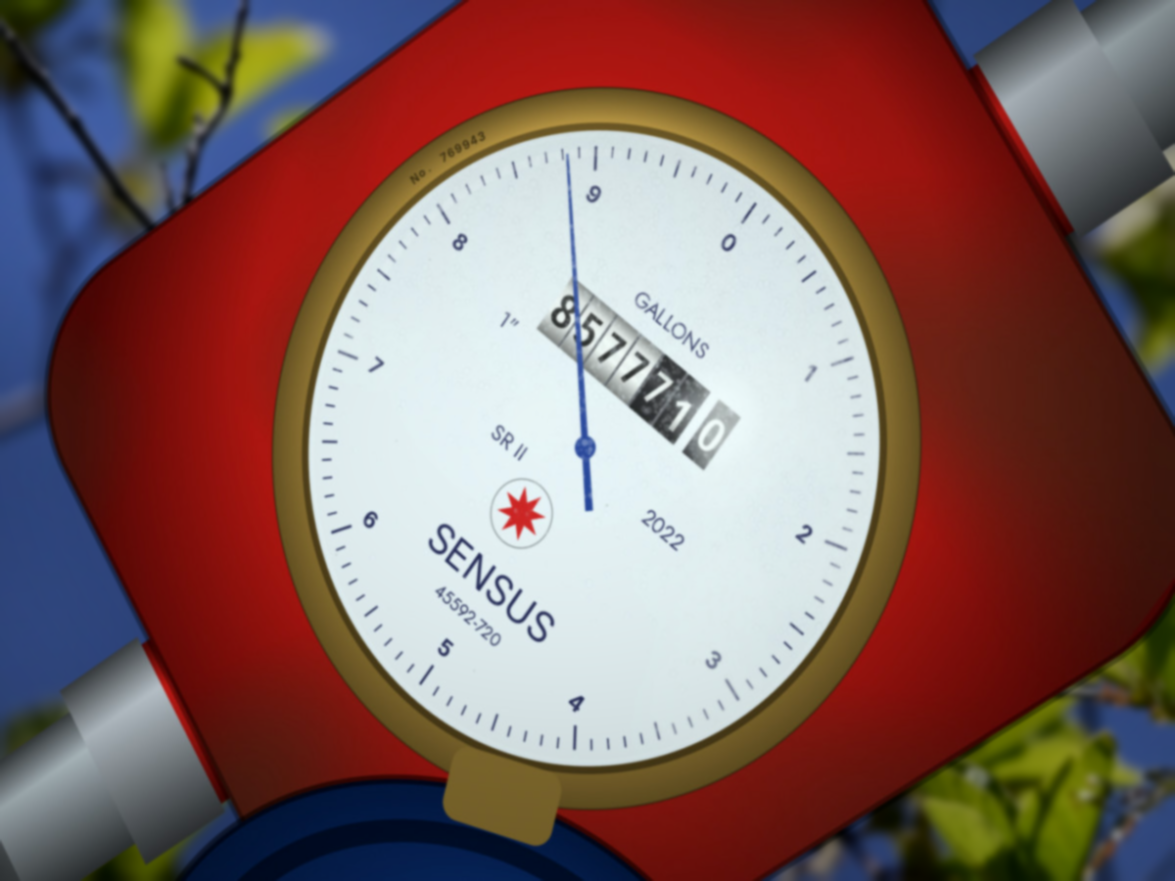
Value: 8577708.8; gal
